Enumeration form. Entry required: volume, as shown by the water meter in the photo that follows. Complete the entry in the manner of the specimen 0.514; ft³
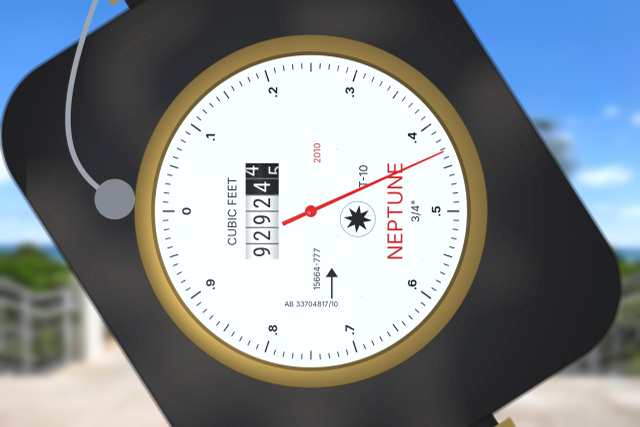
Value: 929244.43; ft³
